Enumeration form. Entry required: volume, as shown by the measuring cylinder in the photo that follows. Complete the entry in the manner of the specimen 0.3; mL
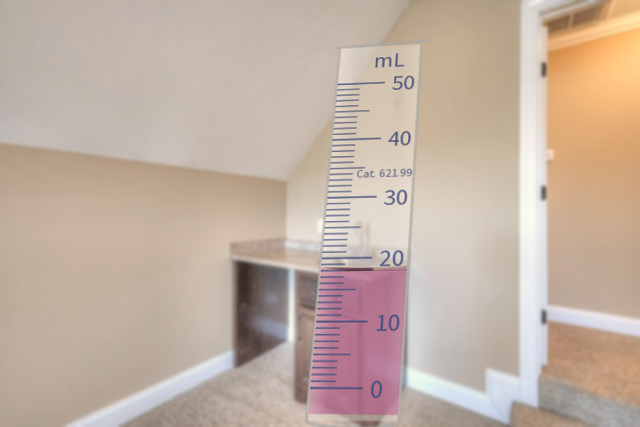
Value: 18; mL
